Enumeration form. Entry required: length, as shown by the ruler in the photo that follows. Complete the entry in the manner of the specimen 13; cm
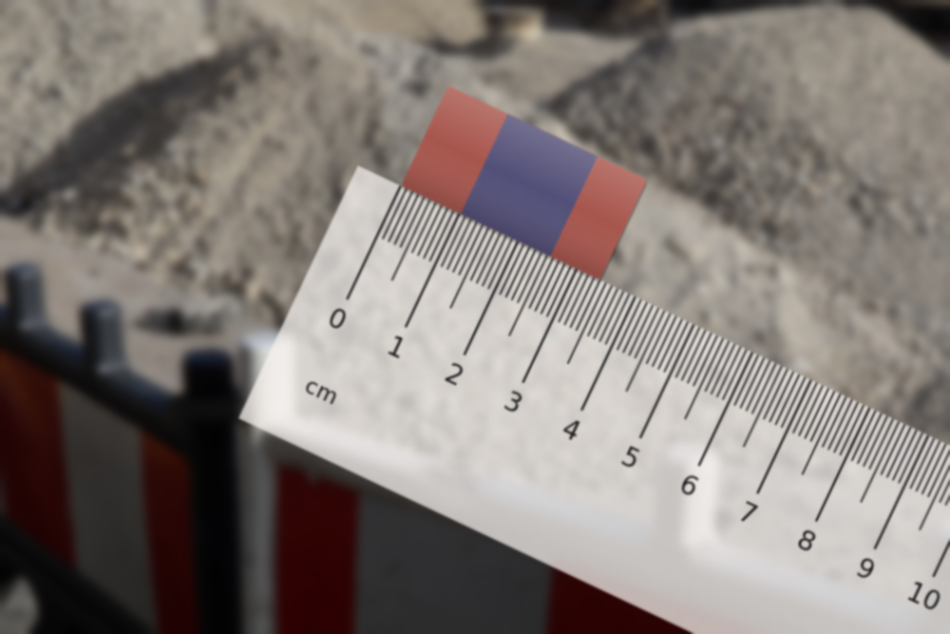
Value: 3.4; cm
